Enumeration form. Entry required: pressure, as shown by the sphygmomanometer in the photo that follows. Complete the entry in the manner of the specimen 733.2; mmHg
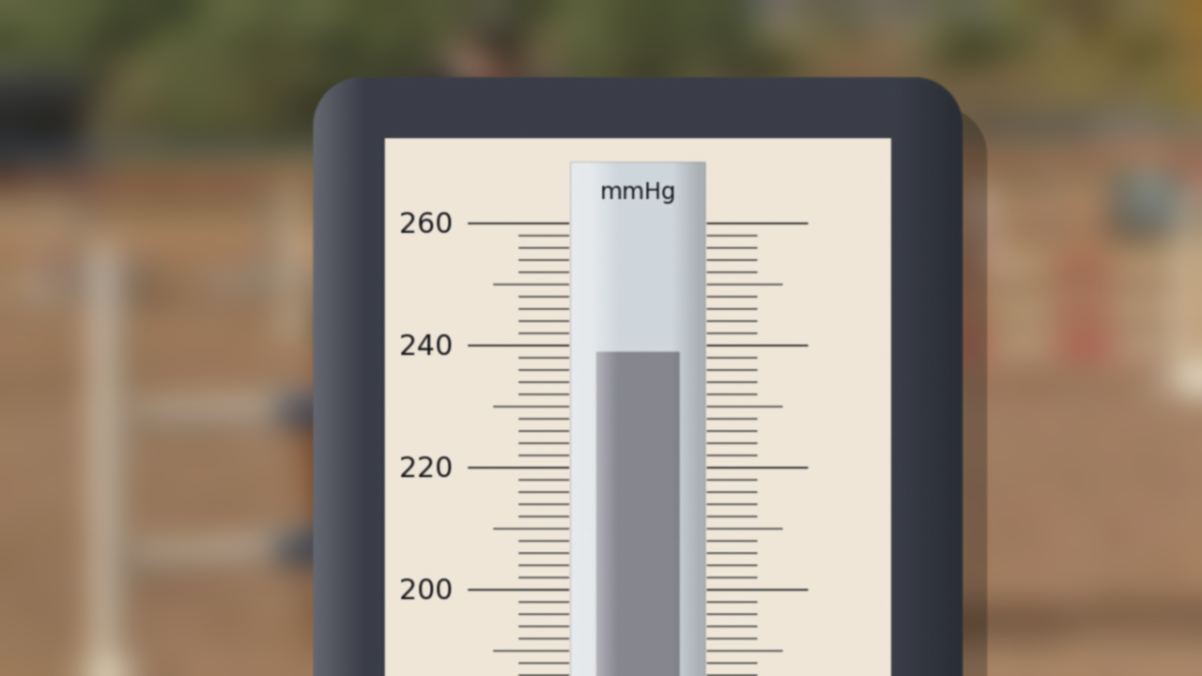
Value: 239; mmHg
